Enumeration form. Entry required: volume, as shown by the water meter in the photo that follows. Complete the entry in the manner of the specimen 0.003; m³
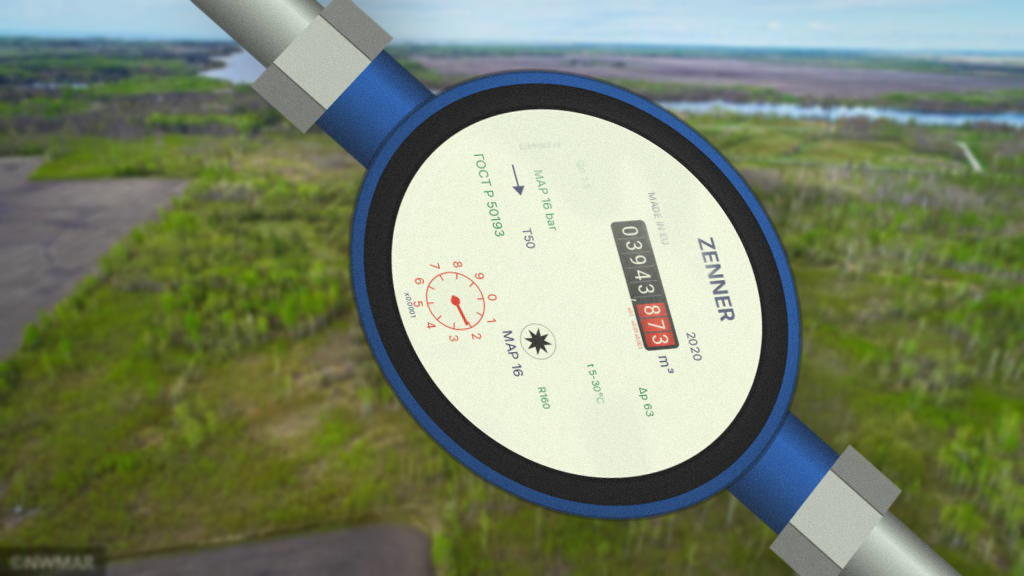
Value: 3943.8732; m³
